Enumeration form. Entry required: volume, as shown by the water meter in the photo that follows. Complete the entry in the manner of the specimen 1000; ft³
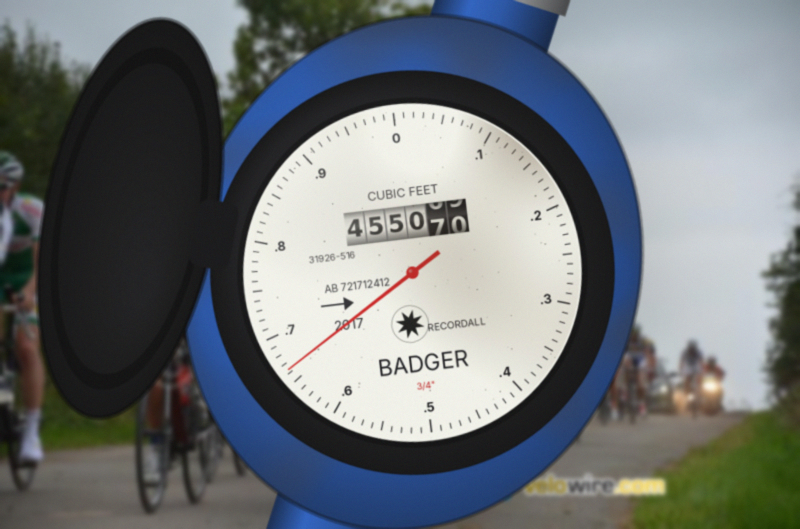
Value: 455069.66; ft³
